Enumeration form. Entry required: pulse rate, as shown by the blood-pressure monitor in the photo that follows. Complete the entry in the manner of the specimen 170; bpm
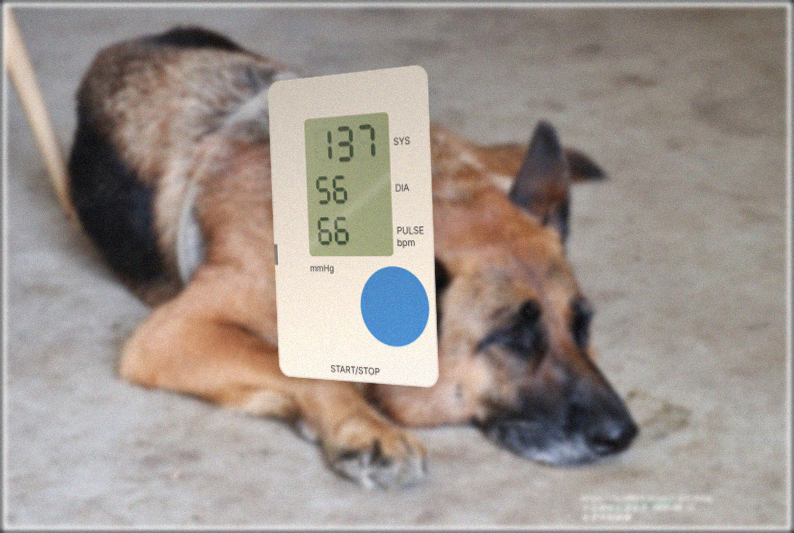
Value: 66; bpm
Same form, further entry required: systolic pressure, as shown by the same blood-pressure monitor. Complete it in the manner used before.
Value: 137; mmHg
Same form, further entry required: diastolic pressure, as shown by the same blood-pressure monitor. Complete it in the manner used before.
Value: 56; mmHg
